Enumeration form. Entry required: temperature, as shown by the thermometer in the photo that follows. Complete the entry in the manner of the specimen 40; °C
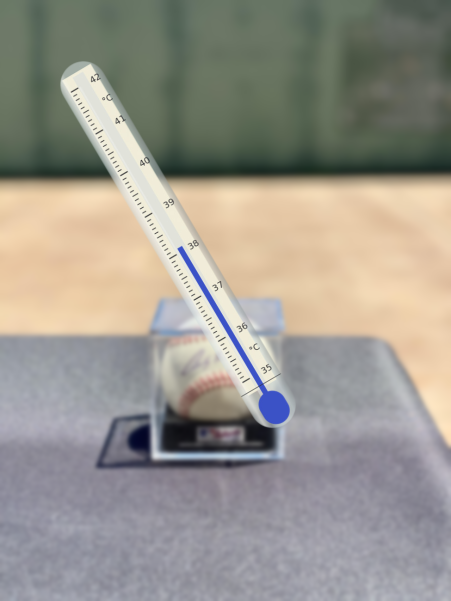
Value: 38.1; °C
